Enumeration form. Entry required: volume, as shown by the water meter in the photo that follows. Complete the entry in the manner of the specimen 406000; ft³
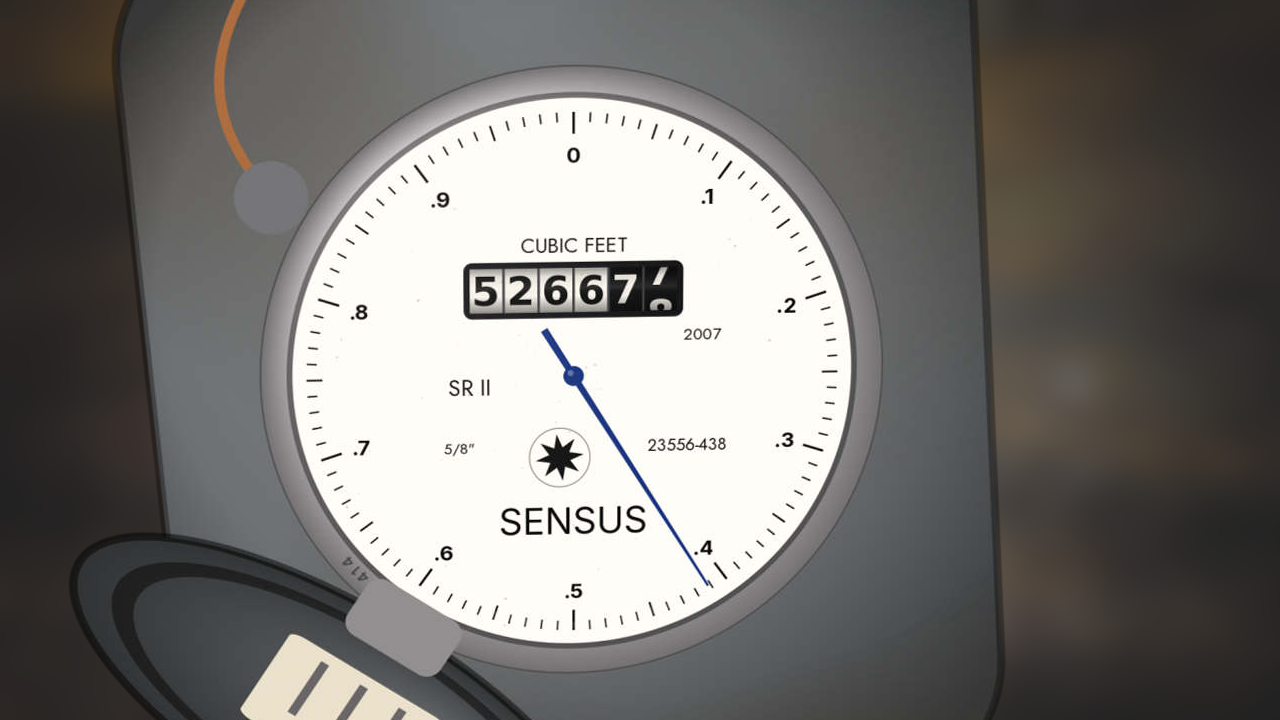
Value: 526677.41; ft³
